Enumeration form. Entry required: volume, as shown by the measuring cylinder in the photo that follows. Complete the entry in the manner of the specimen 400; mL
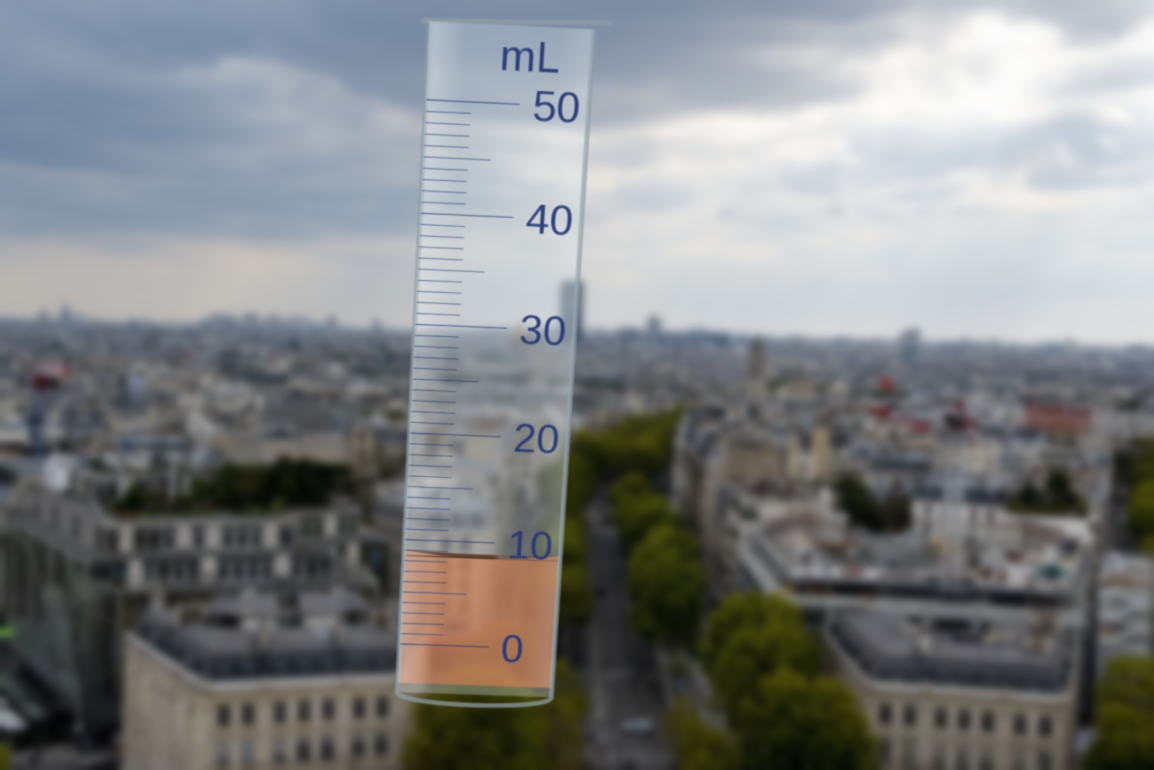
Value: 8.5; mL
